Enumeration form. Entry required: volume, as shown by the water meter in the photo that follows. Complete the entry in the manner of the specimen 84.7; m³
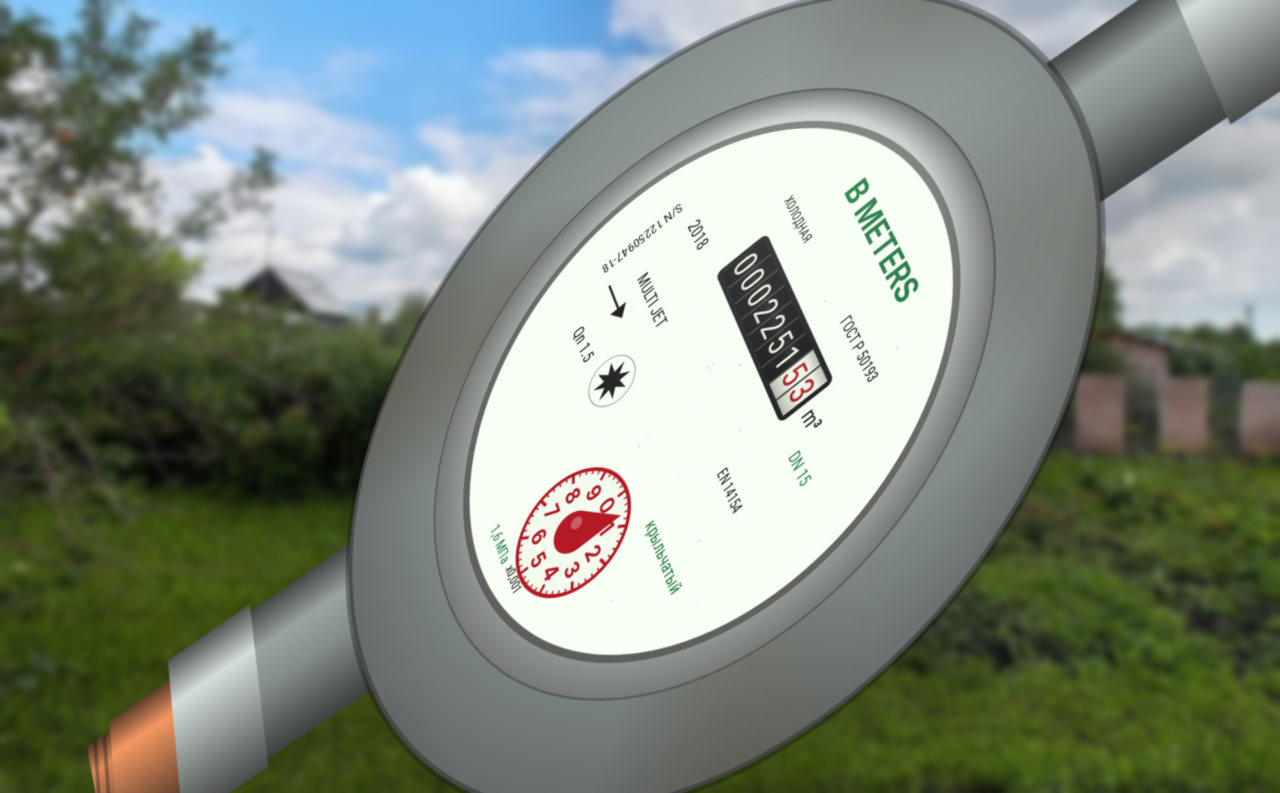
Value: 2251.530; m³
